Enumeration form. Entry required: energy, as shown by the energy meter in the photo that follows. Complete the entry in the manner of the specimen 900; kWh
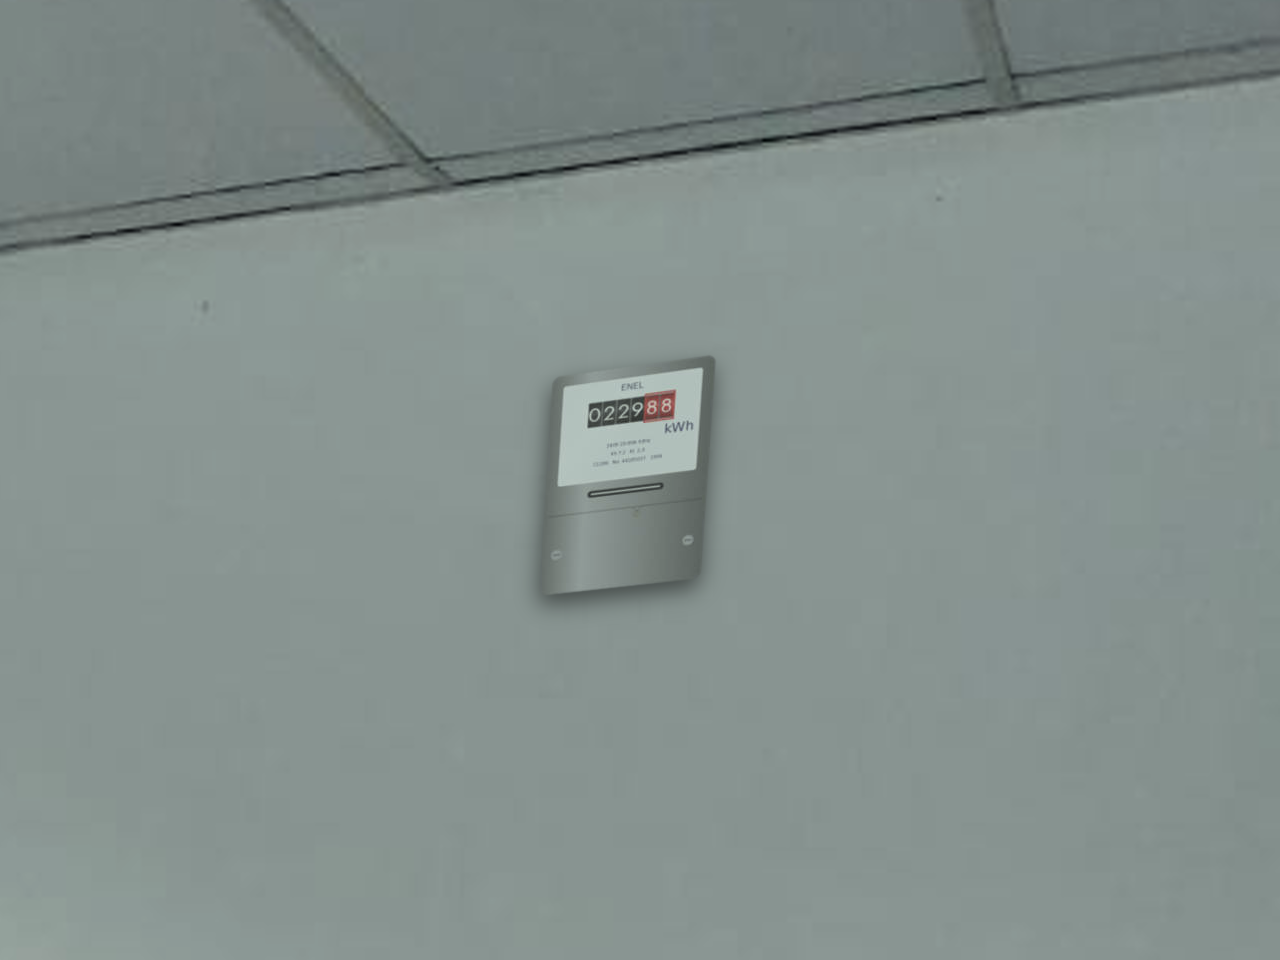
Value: 229.88; kWh
